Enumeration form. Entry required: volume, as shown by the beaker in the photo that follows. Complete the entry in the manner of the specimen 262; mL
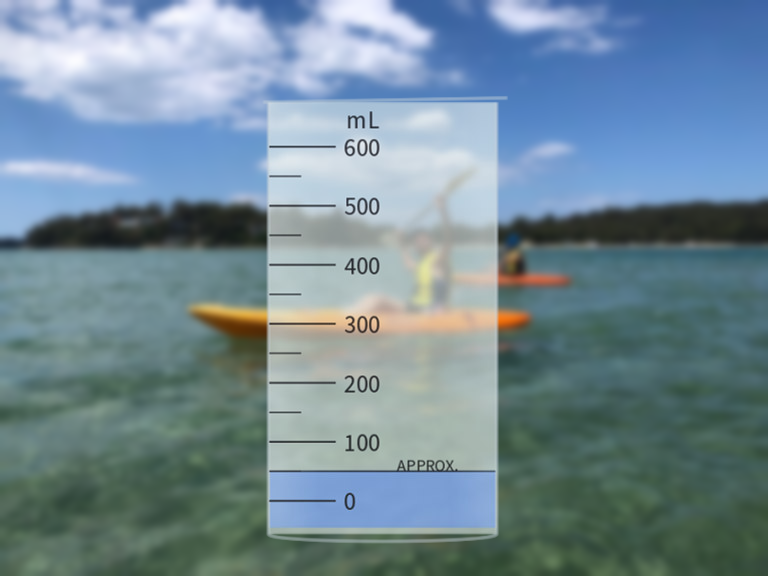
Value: 50; mL
